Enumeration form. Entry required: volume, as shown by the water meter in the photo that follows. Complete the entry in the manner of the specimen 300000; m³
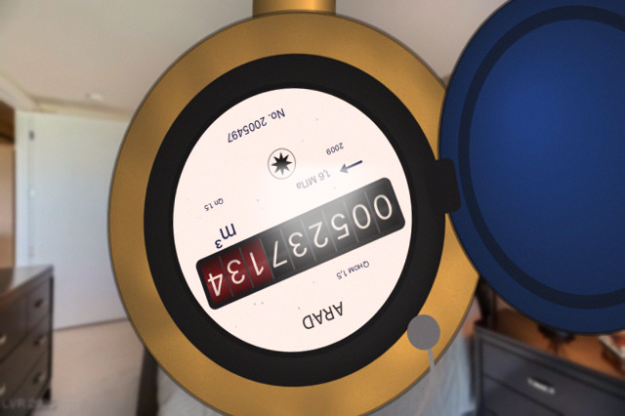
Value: 5237.134; m³
